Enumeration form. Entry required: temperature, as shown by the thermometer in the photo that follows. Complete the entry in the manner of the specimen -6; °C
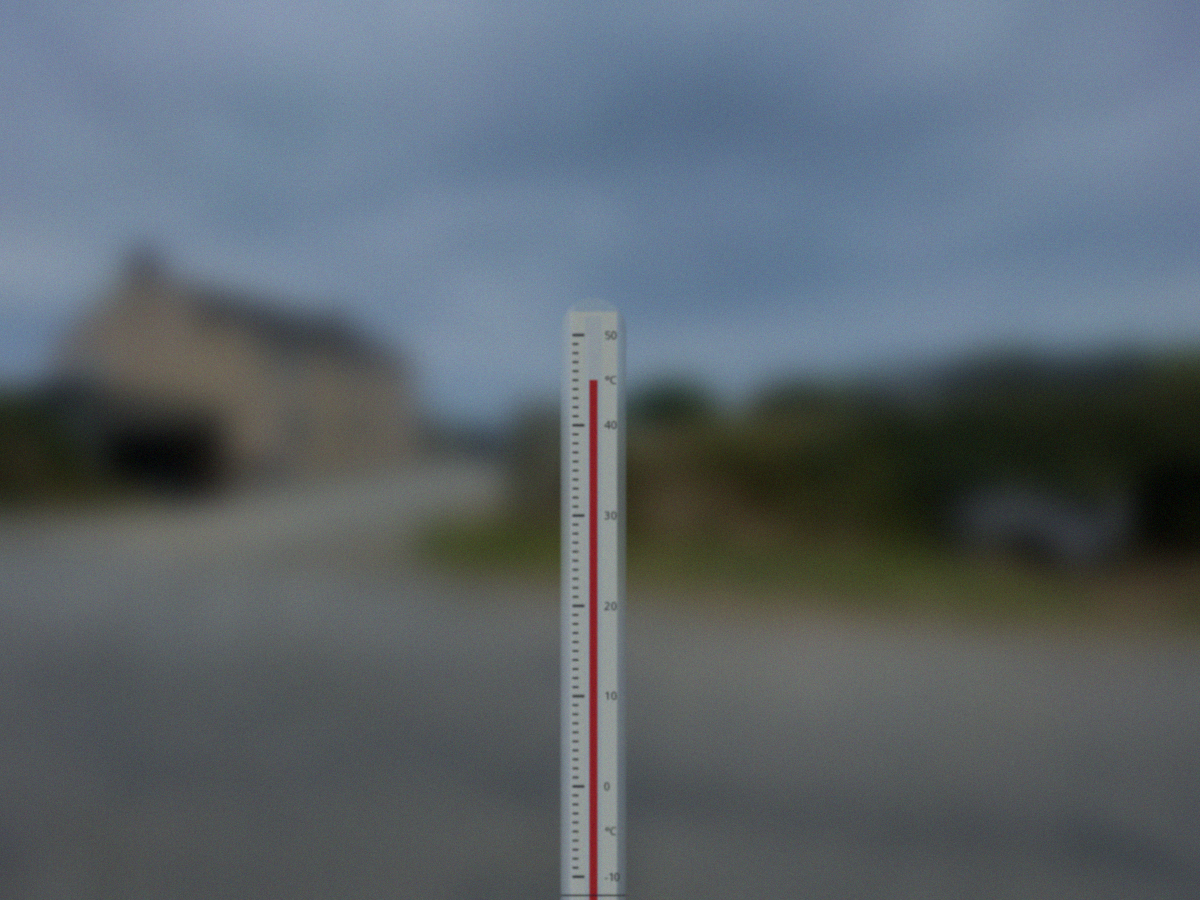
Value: 45; °C
